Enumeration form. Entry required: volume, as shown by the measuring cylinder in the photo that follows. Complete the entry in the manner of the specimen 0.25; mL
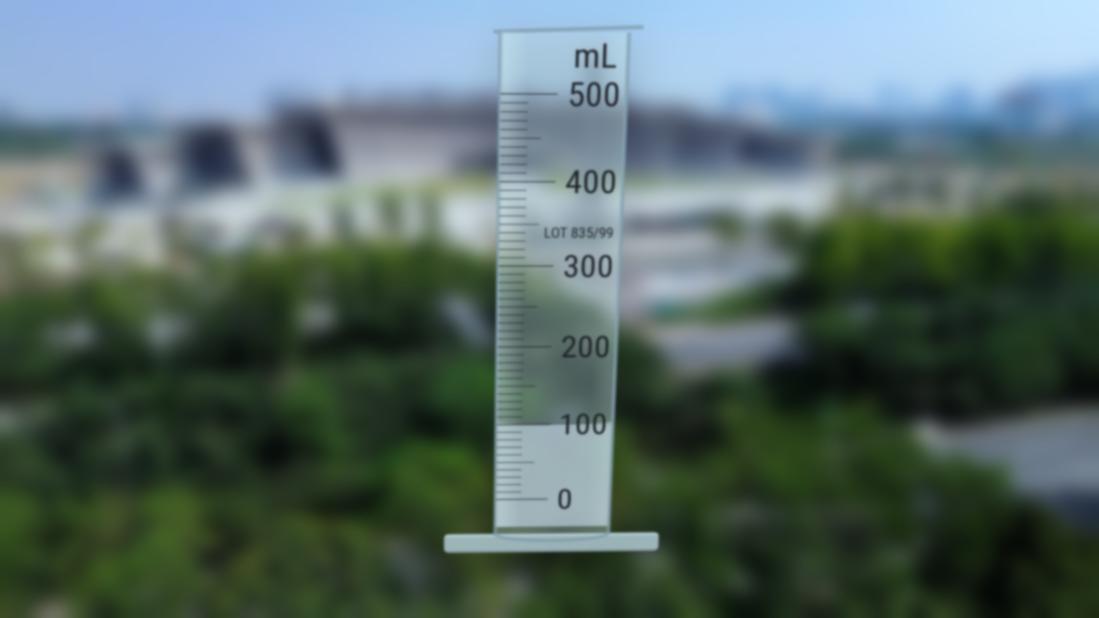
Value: 100; mL
